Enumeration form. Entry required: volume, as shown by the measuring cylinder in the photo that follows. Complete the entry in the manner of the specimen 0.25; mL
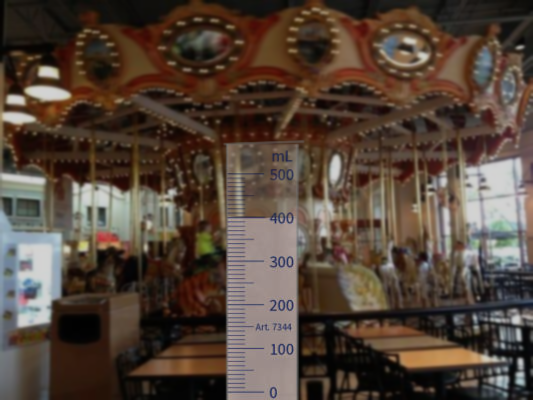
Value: 400; mL
